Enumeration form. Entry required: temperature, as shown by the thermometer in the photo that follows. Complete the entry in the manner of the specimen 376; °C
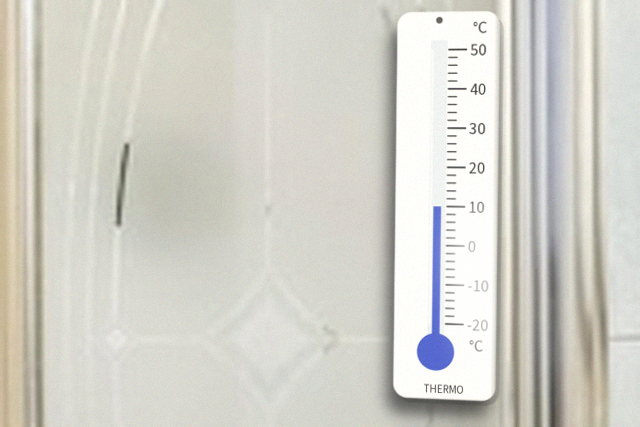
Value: 10; °C
